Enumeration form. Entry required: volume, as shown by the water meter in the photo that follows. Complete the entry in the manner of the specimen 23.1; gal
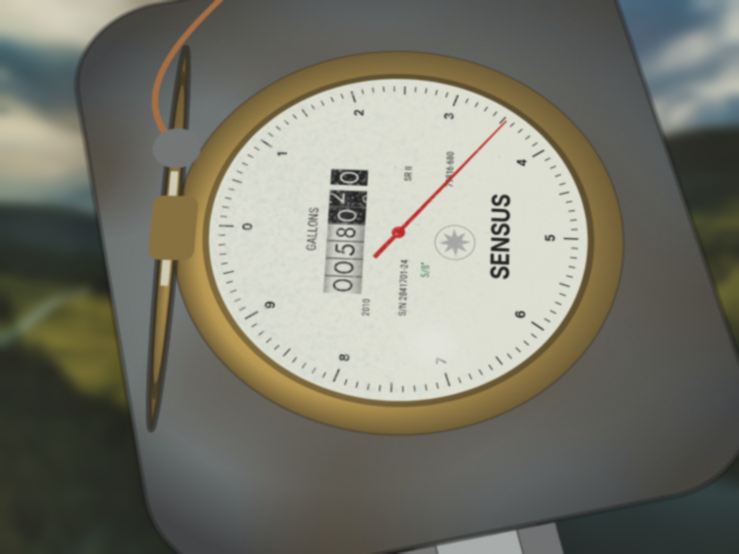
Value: 58023.5; gal
